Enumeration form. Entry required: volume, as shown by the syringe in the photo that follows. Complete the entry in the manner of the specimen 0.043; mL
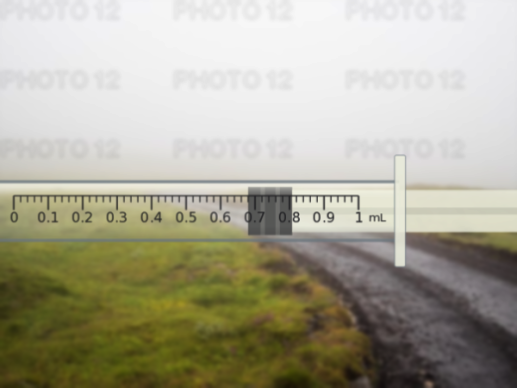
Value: 0.68; mL
